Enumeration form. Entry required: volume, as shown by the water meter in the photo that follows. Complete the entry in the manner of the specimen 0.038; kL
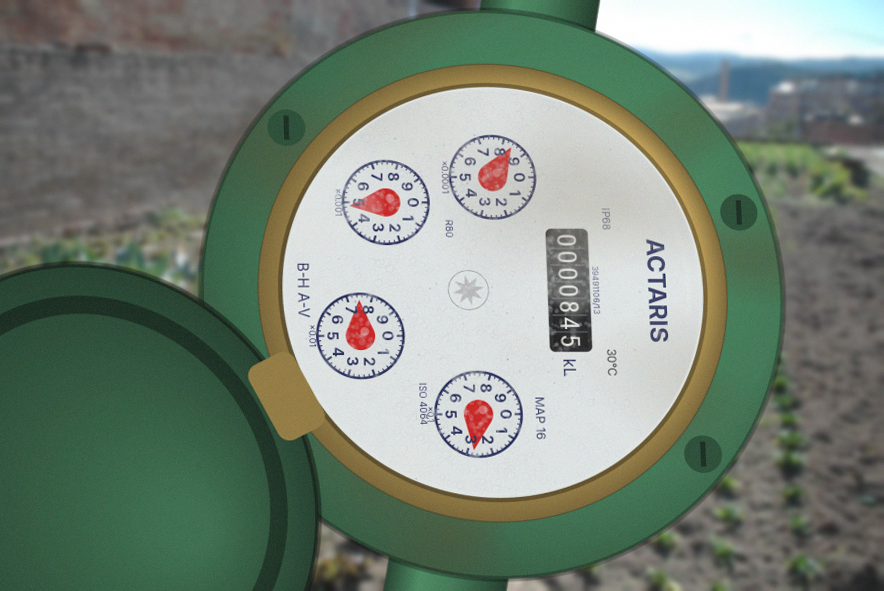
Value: 845.2748; kL
